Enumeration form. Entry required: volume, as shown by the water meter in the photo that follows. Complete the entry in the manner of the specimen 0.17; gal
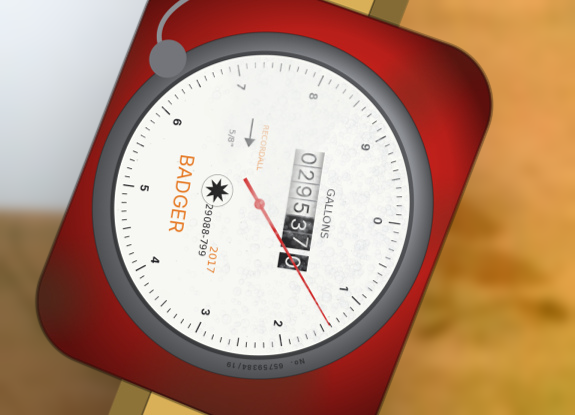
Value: 295371.4; gal
